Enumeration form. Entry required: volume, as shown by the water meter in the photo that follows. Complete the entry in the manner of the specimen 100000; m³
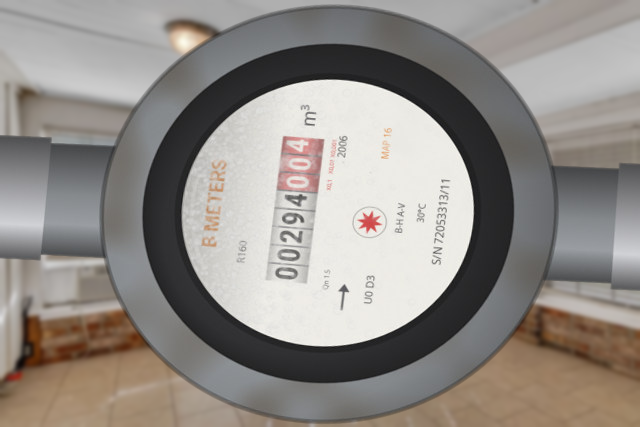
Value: 294.004; m³
